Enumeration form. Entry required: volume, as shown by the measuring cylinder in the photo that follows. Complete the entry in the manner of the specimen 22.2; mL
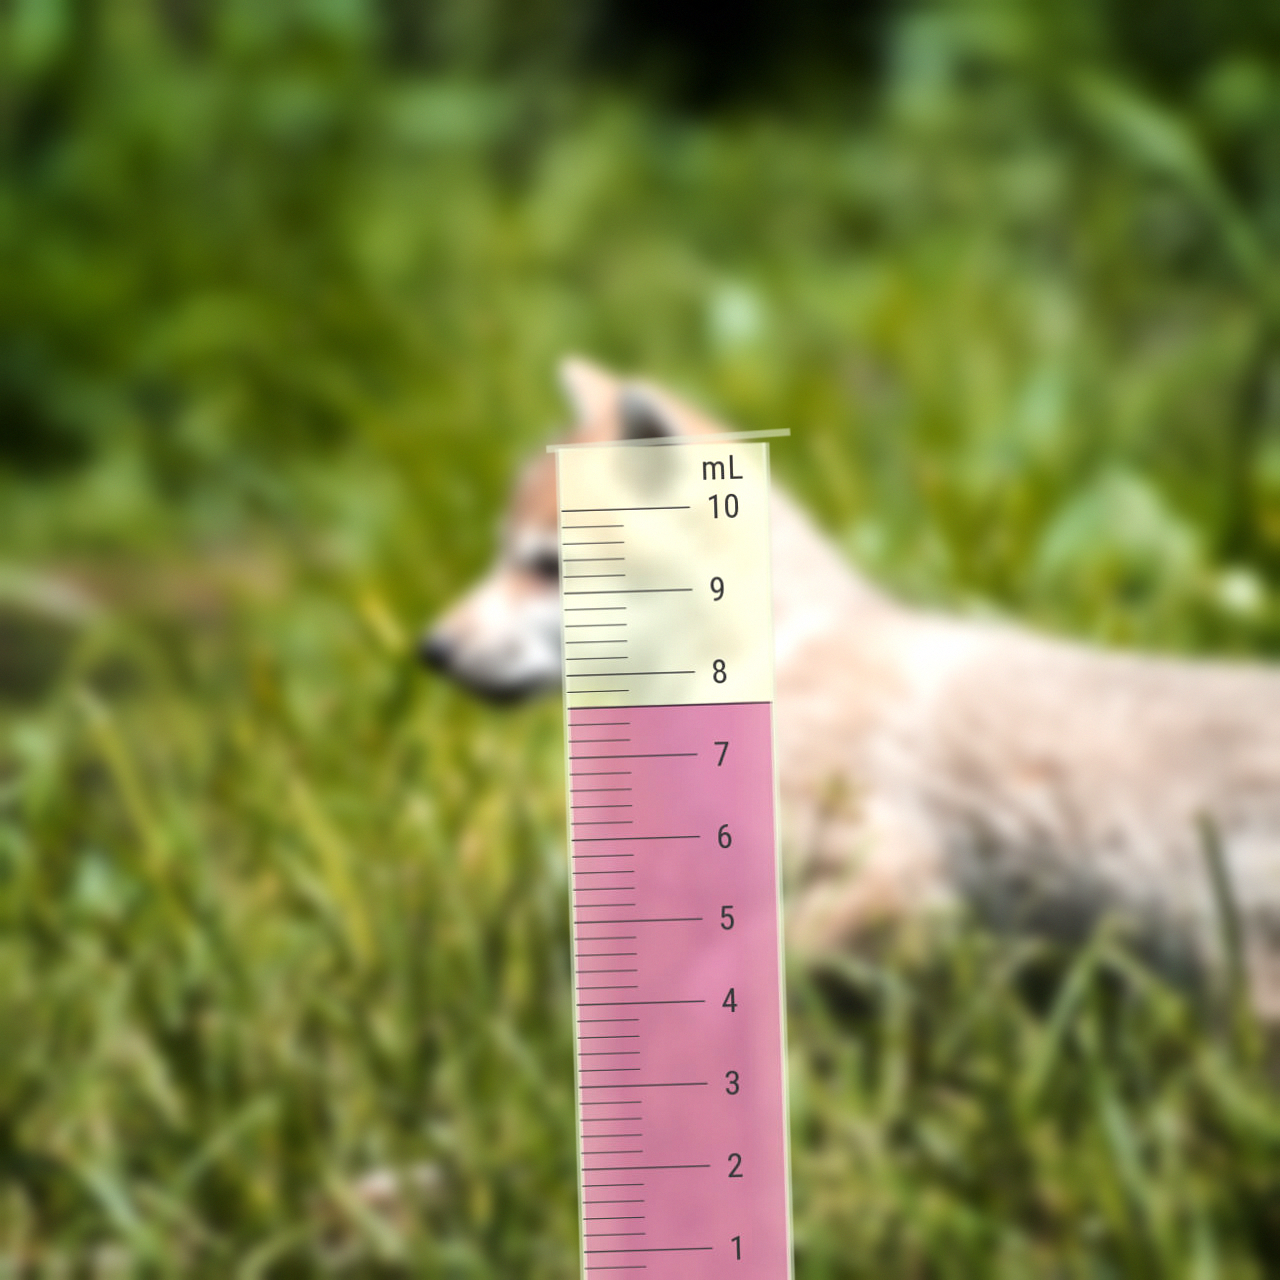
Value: 7.6; mL
